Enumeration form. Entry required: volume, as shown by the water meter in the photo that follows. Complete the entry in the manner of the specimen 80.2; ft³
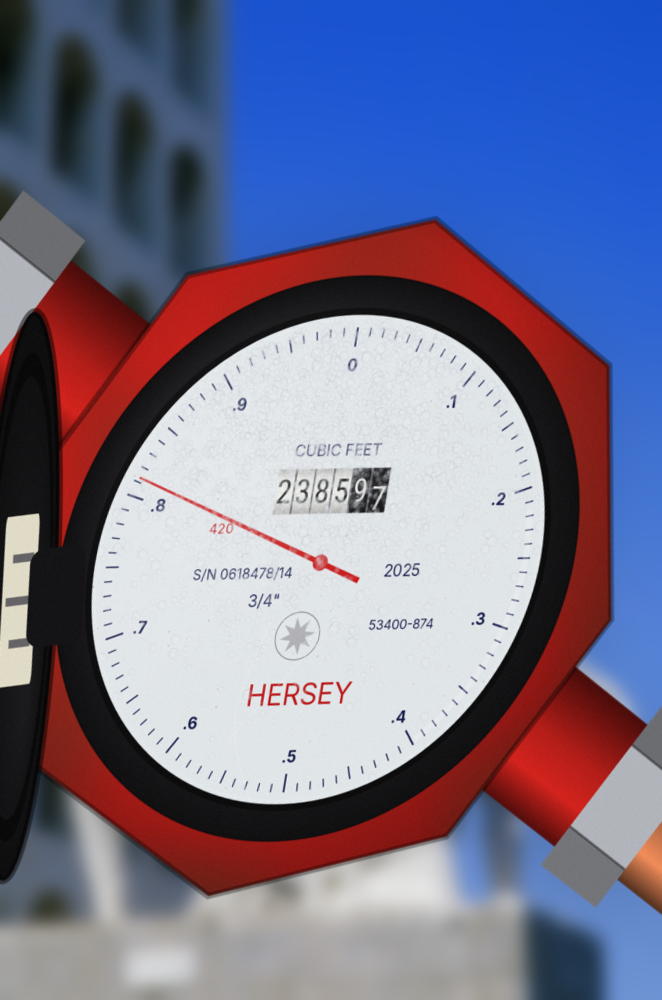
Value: 238596.81; ft³
